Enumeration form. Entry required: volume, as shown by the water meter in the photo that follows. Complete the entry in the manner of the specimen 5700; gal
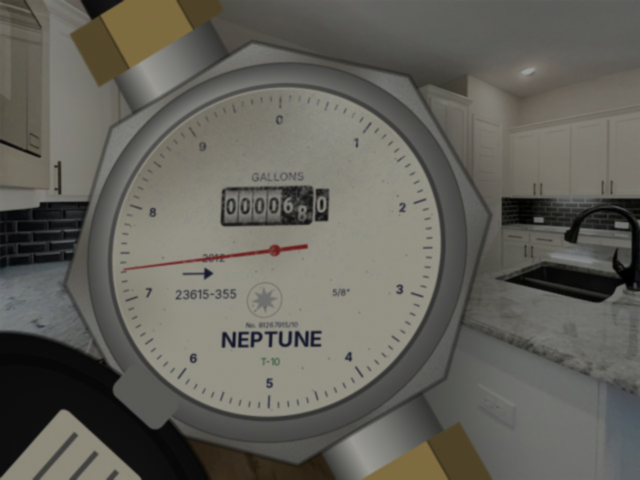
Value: 677.3; gal
